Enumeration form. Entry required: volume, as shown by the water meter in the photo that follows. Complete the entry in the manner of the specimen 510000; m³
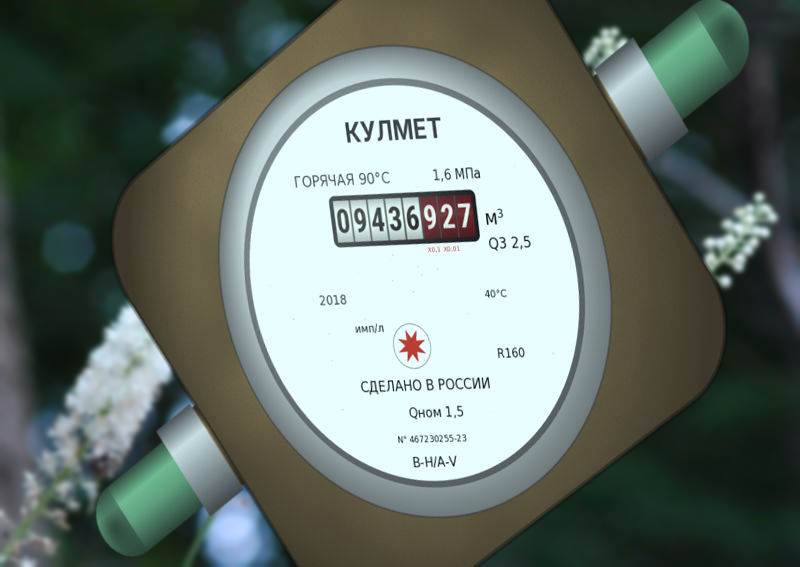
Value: 9436.927; m³
